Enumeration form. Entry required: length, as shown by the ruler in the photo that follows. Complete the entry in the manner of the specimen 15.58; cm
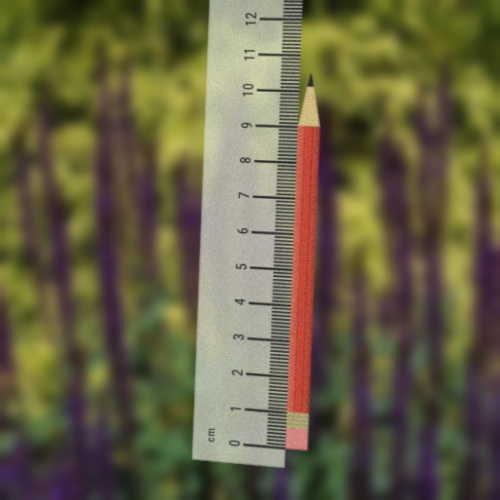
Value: 10.5; cm
